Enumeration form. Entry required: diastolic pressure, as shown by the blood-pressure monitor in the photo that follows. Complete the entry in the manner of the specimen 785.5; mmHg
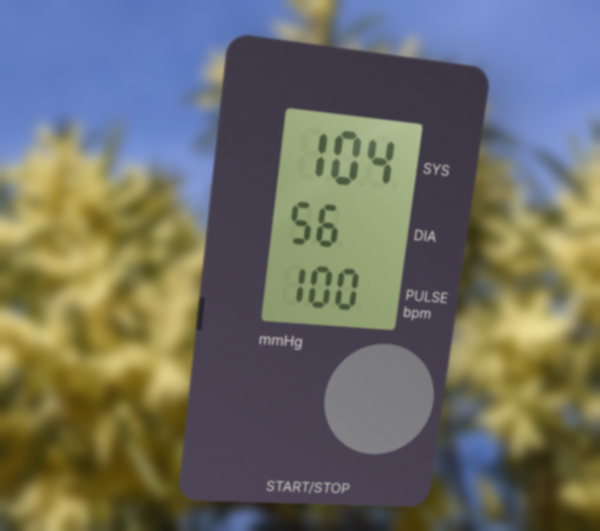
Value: 56; mmHg
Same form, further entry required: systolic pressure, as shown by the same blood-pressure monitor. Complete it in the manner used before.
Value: 104; mmHg
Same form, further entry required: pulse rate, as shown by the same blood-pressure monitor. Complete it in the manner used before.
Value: 100; bpm
